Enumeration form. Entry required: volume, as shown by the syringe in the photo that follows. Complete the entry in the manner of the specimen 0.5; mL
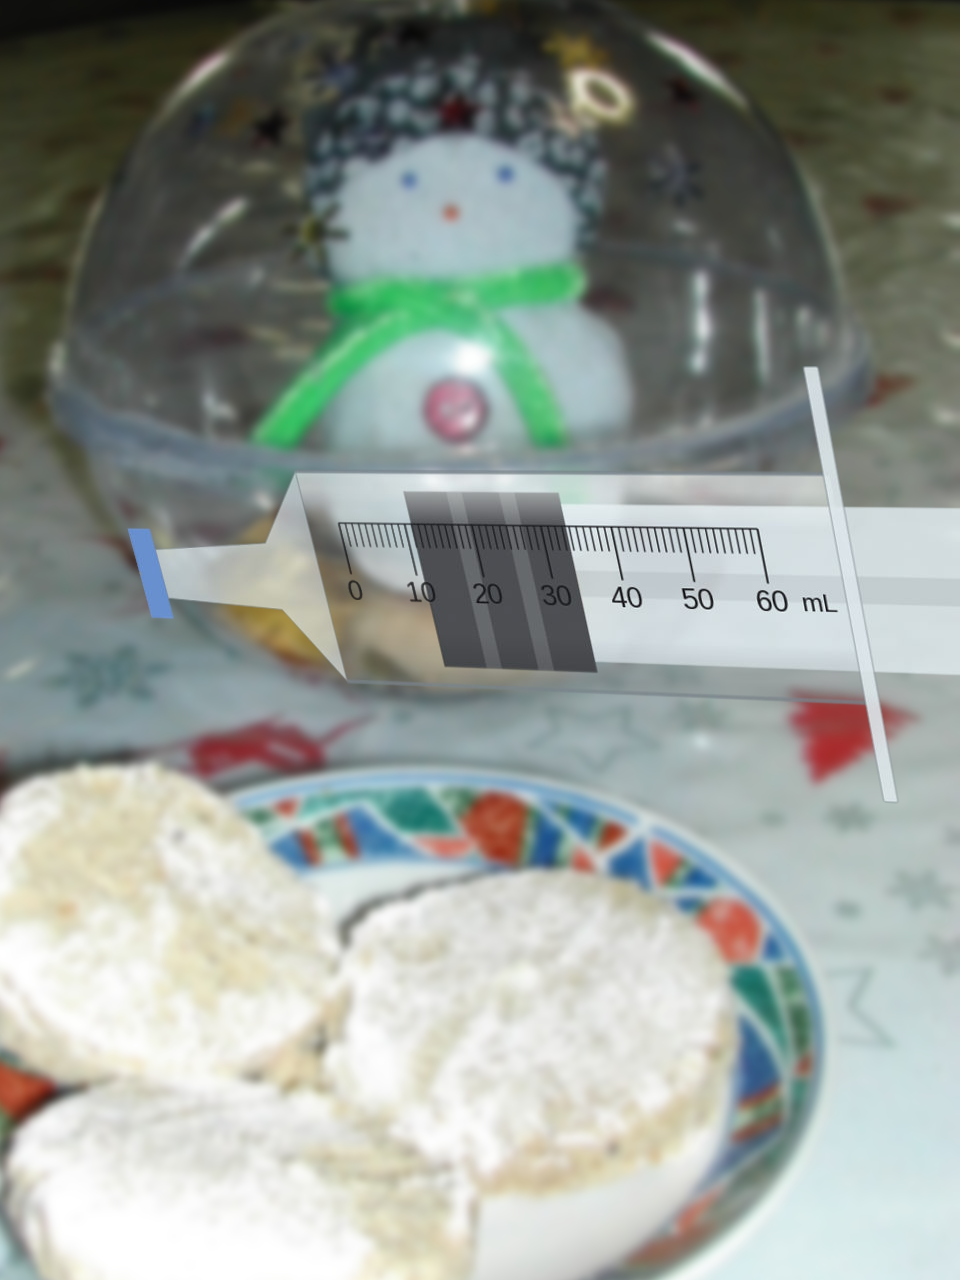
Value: 11; mL
